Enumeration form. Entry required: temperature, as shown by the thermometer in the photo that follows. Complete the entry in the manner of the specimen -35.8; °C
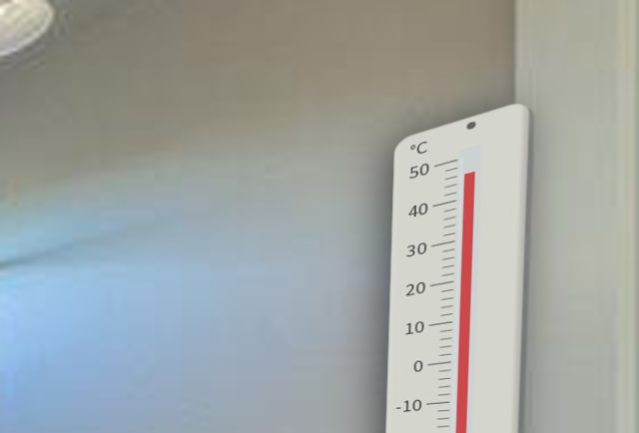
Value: 46; °C
